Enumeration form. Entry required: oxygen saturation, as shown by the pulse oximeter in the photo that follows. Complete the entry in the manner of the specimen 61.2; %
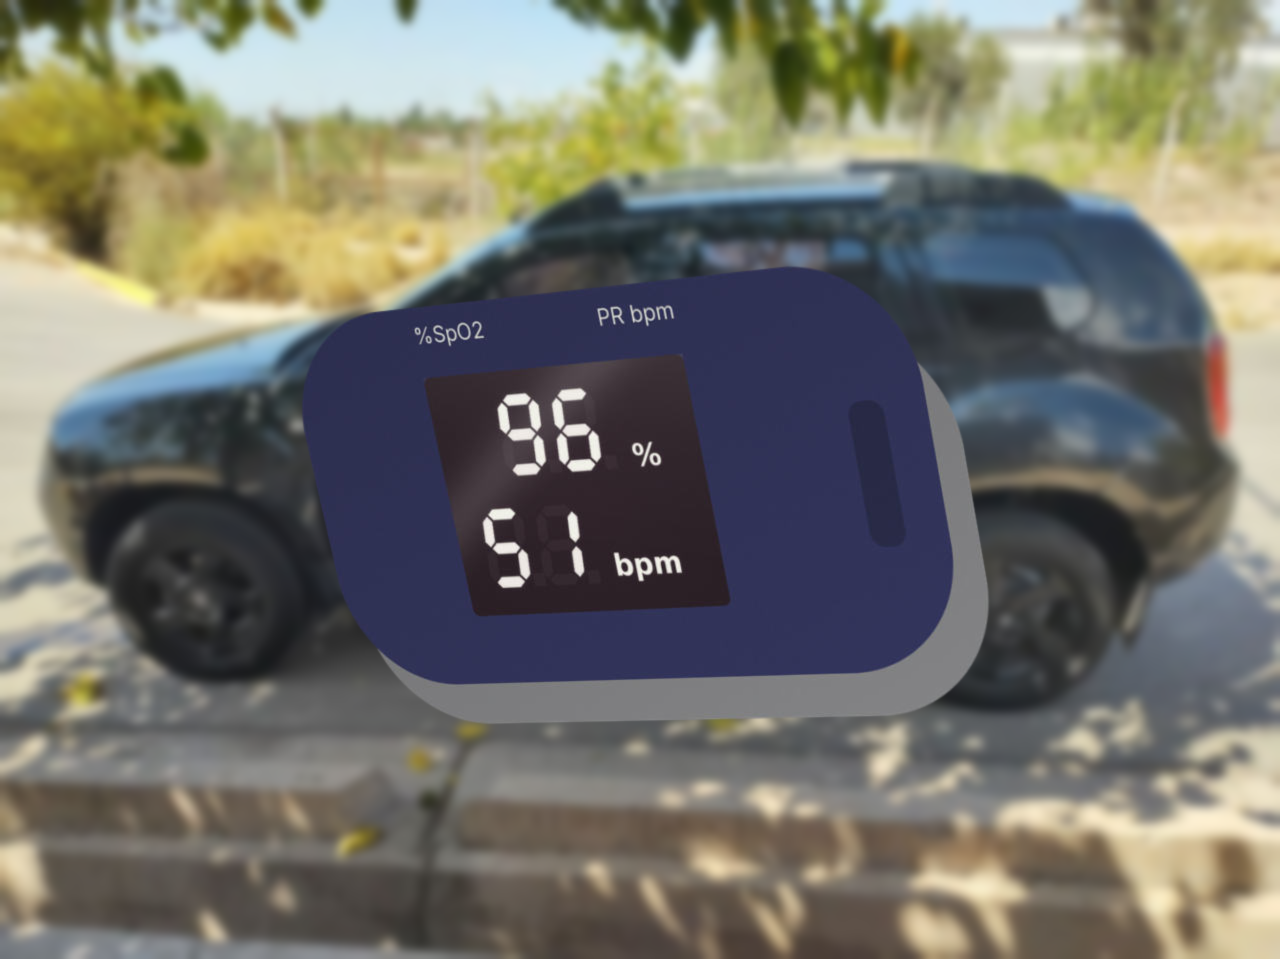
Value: 96; %
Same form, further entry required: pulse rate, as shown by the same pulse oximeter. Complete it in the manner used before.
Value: 51; bpm
